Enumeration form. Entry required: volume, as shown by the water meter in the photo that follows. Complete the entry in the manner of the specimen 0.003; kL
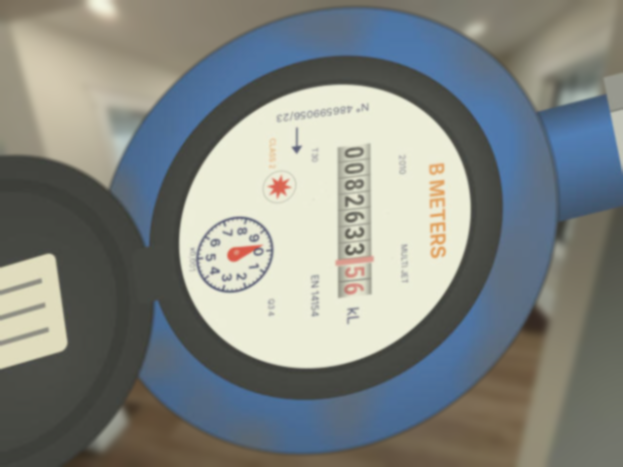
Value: 82633.559; kL
